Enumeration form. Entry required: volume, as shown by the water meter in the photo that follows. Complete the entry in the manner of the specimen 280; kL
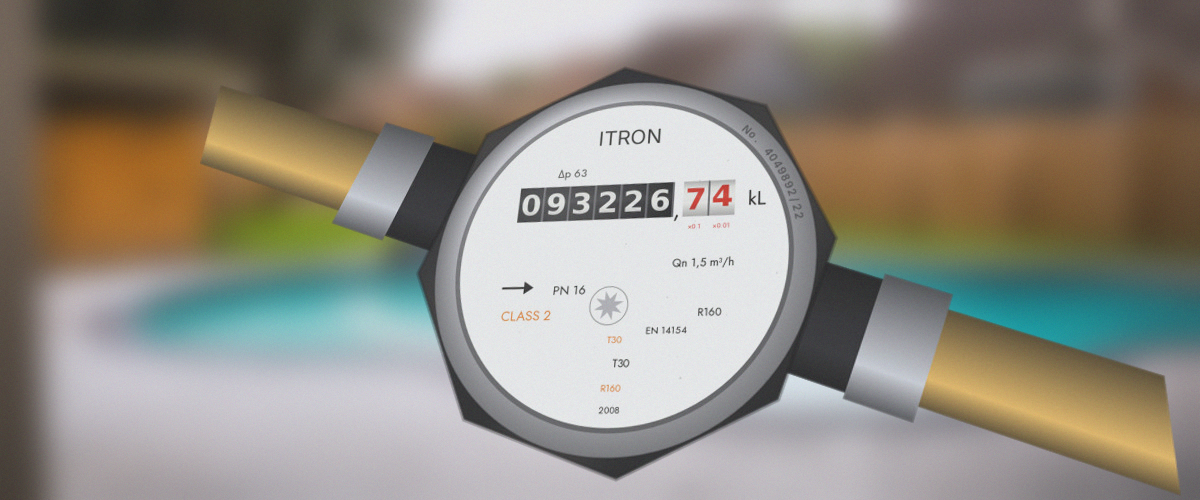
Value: 93226.74; kL
